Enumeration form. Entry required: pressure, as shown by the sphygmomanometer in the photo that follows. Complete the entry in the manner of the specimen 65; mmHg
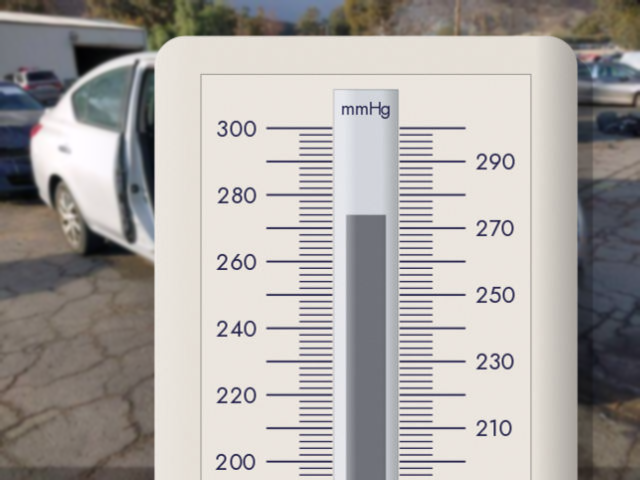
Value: 274; mmHg
